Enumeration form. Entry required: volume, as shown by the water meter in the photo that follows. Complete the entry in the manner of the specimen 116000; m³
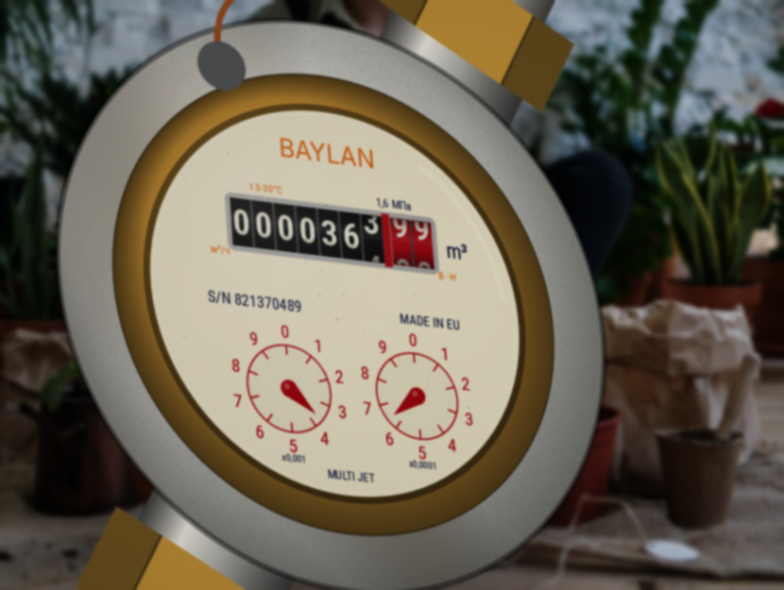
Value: 363.9936; m³
